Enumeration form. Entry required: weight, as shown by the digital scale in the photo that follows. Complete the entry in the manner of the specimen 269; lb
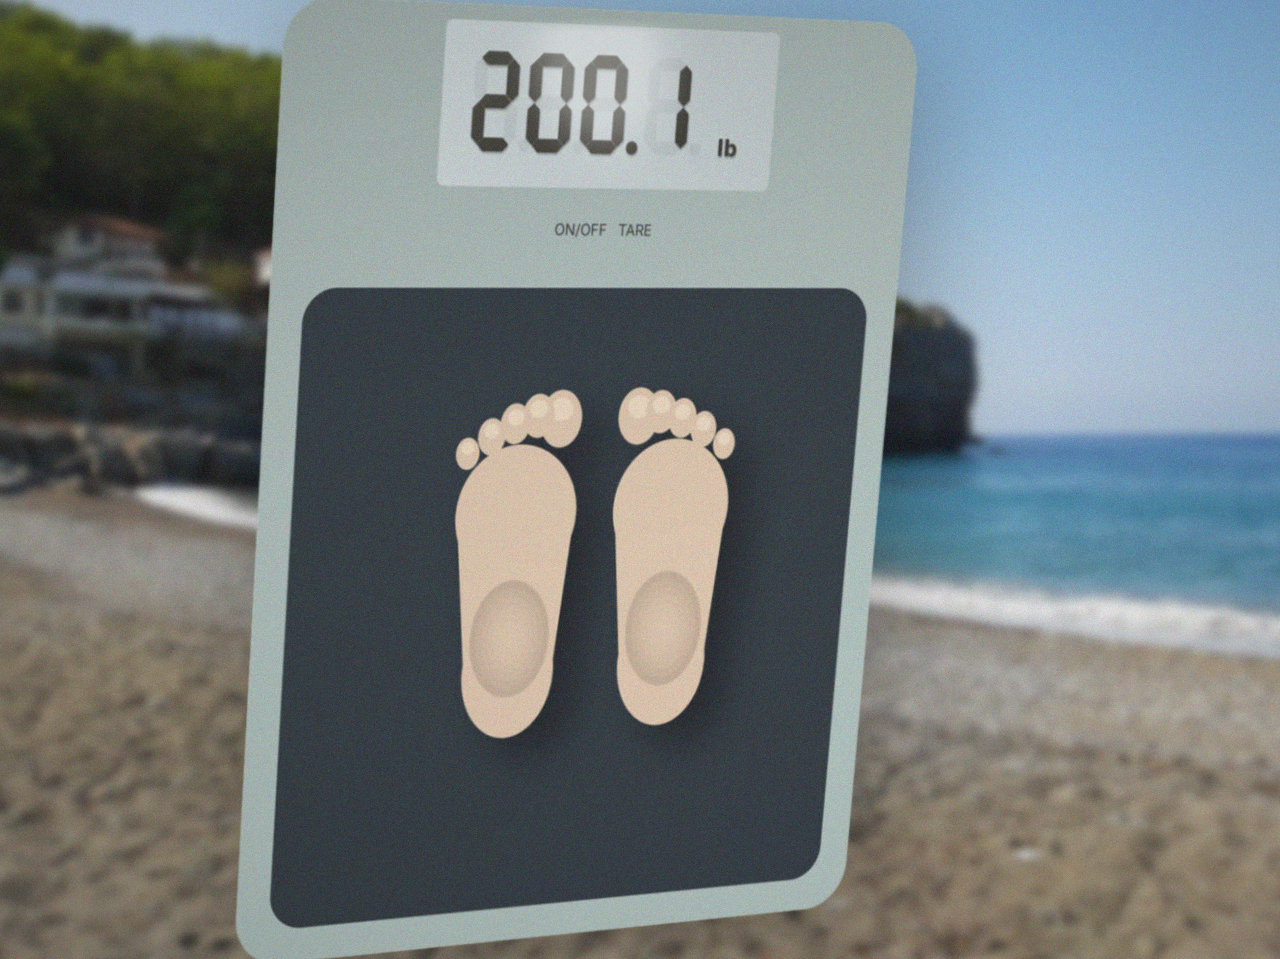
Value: 200.1; lb
